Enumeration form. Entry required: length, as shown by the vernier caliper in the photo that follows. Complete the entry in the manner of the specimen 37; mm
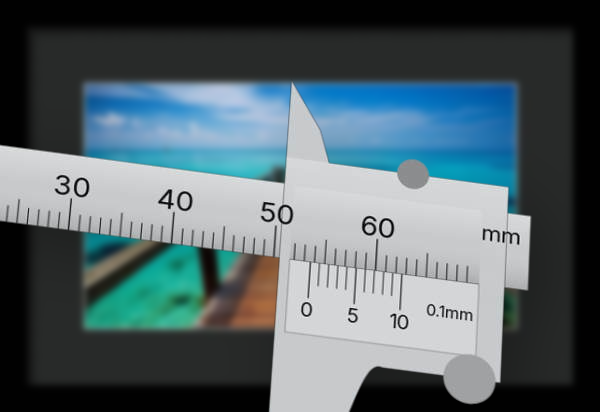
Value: 53.6; mm
